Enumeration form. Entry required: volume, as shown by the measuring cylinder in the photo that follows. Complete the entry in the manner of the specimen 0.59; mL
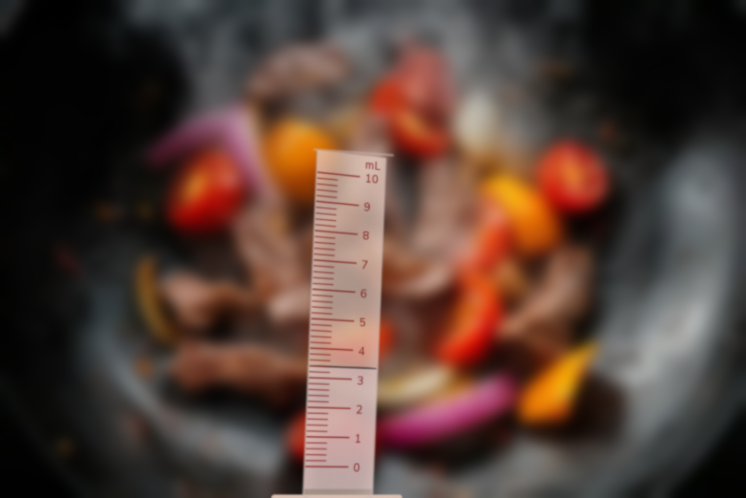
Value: 3.4; mL
